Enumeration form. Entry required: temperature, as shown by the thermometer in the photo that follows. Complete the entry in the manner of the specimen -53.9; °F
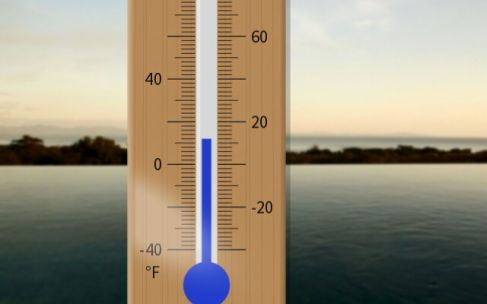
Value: 12; °F
